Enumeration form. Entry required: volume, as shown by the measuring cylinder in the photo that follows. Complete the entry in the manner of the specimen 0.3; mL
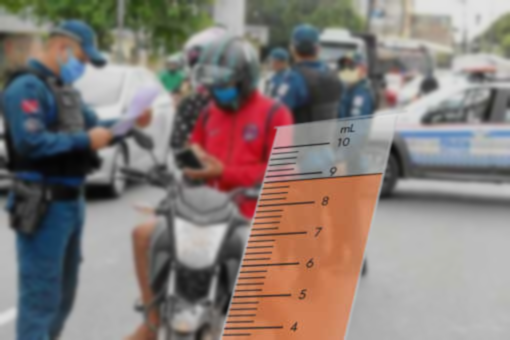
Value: 8.8; mL
